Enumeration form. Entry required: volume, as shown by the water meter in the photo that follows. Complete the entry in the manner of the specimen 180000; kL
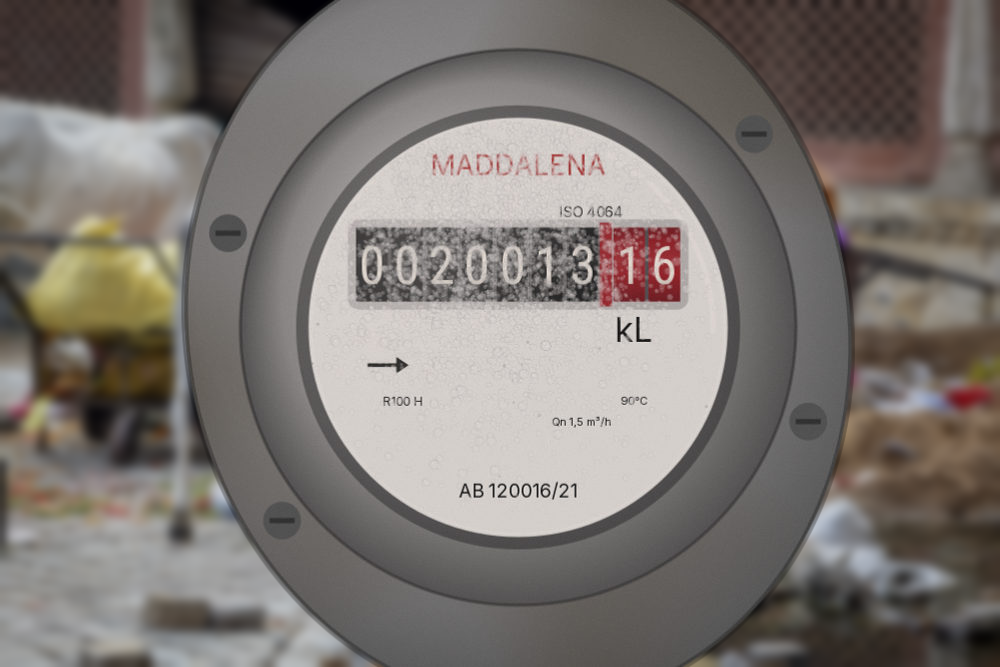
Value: 20013.16; kL
